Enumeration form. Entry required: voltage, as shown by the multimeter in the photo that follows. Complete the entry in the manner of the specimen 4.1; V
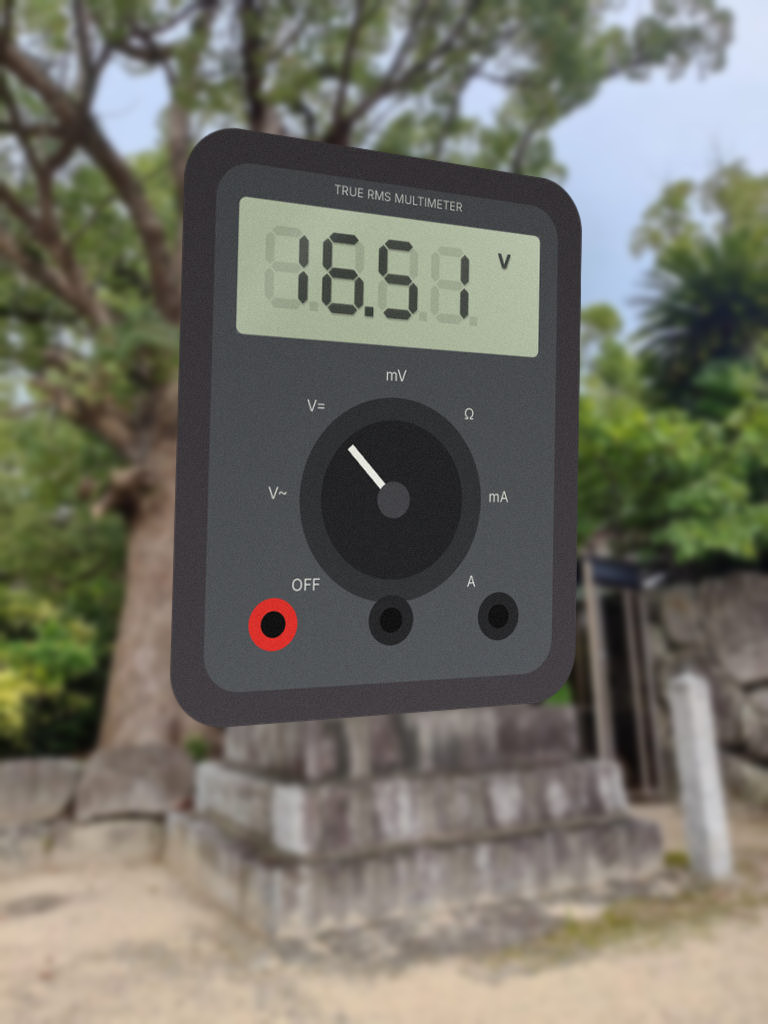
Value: 16.51; V
